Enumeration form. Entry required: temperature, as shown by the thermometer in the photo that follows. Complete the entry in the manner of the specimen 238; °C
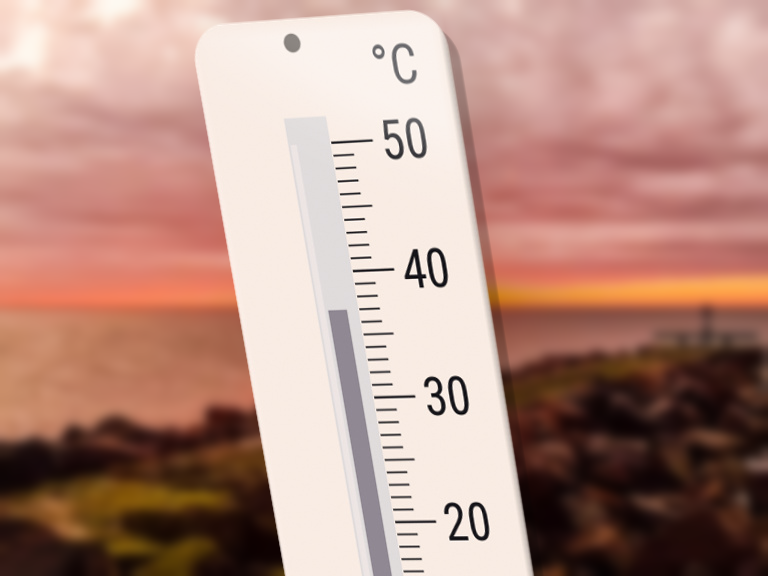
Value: 37; °C
